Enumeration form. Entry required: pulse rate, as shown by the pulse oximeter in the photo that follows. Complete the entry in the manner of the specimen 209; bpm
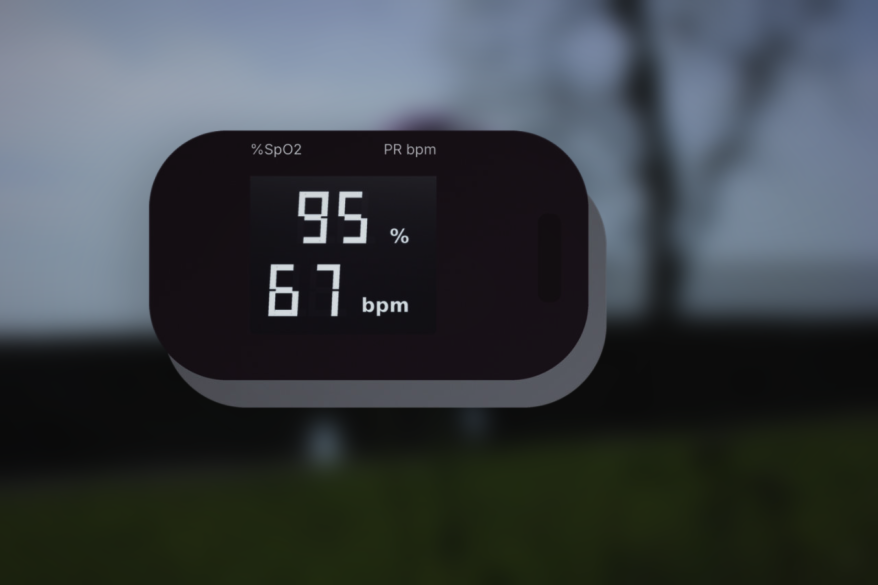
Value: 67; bpm
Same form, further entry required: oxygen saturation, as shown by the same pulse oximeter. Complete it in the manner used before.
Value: 95; %
